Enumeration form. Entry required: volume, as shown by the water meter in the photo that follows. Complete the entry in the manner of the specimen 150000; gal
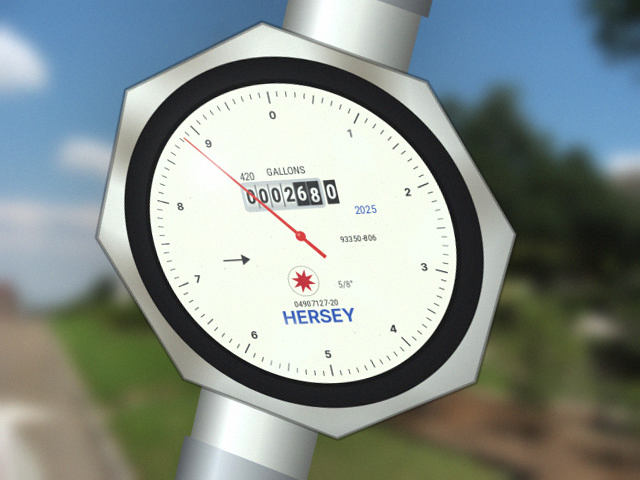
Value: 2678.8; gal
